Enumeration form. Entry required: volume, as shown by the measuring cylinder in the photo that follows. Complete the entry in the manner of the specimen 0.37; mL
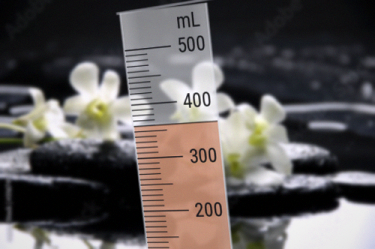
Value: 360; mL
